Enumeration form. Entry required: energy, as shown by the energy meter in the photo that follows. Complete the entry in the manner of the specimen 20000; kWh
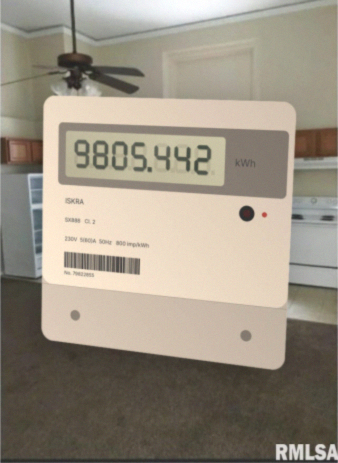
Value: 9805.442; kWh
